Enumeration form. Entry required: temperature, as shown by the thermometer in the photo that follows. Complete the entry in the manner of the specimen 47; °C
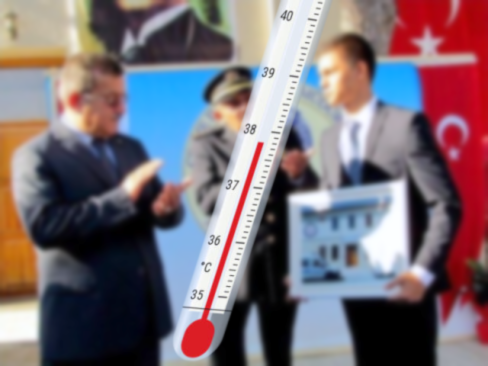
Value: 37.8; °C
